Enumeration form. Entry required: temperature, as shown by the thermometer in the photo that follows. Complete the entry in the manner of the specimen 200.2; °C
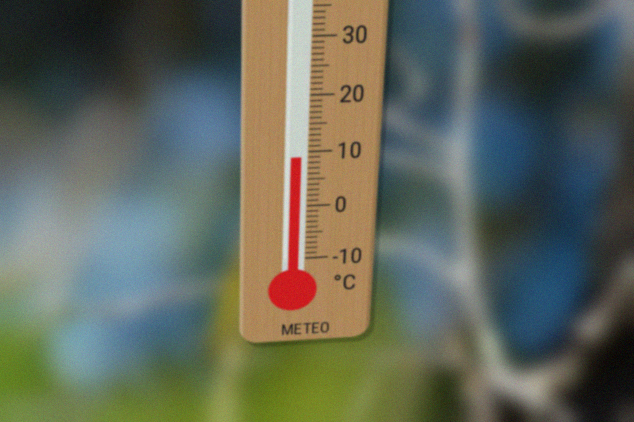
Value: 9; °C
